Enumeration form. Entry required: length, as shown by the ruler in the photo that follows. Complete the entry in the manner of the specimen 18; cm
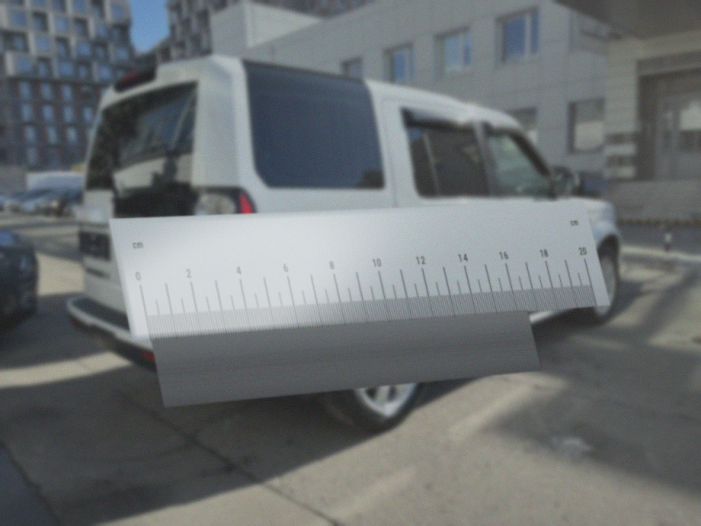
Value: 16.5; cm
